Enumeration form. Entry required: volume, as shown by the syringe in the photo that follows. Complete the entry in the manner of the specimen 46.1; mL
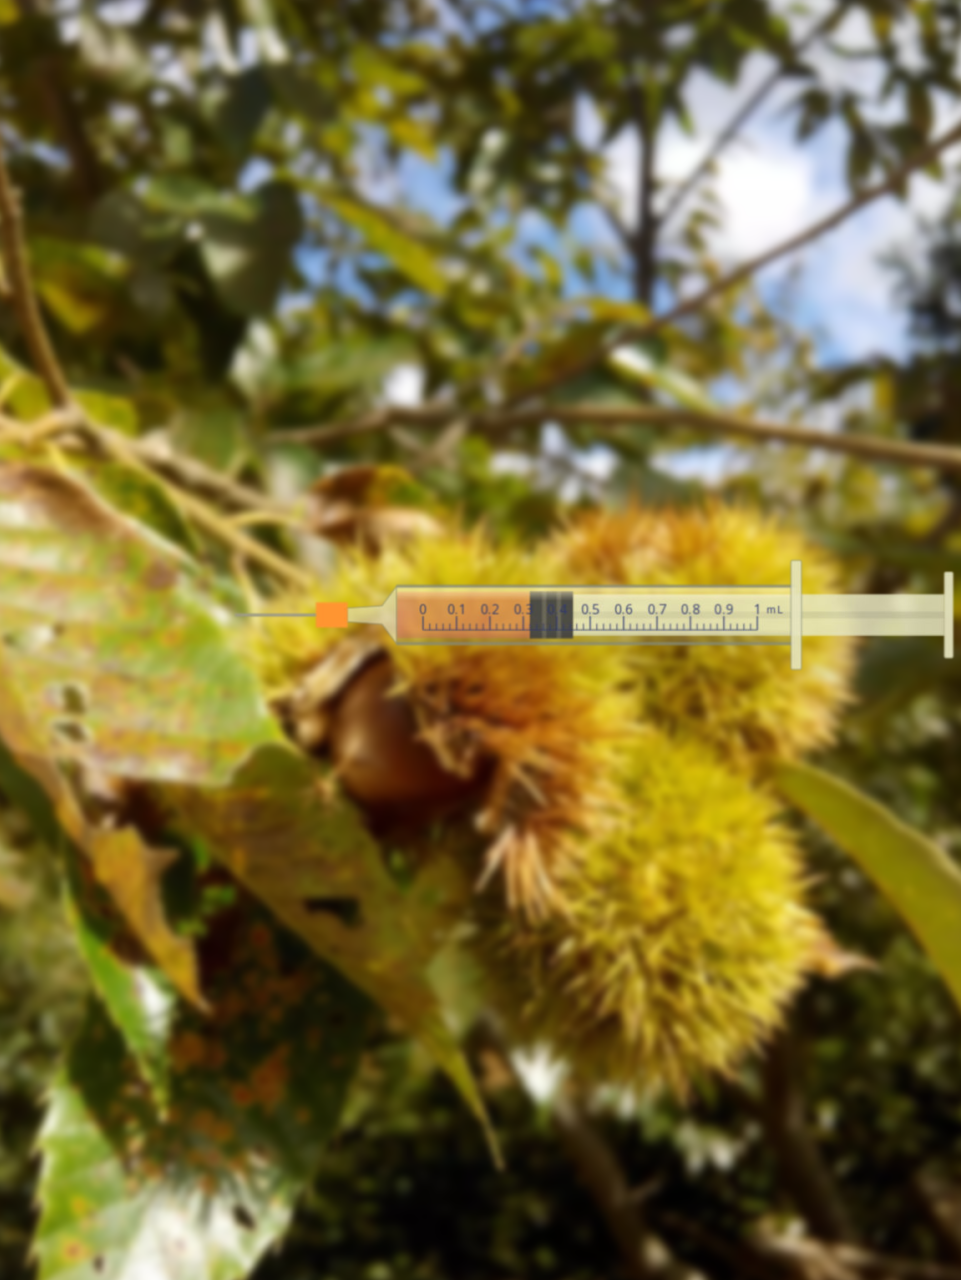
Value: 0.32; mL
